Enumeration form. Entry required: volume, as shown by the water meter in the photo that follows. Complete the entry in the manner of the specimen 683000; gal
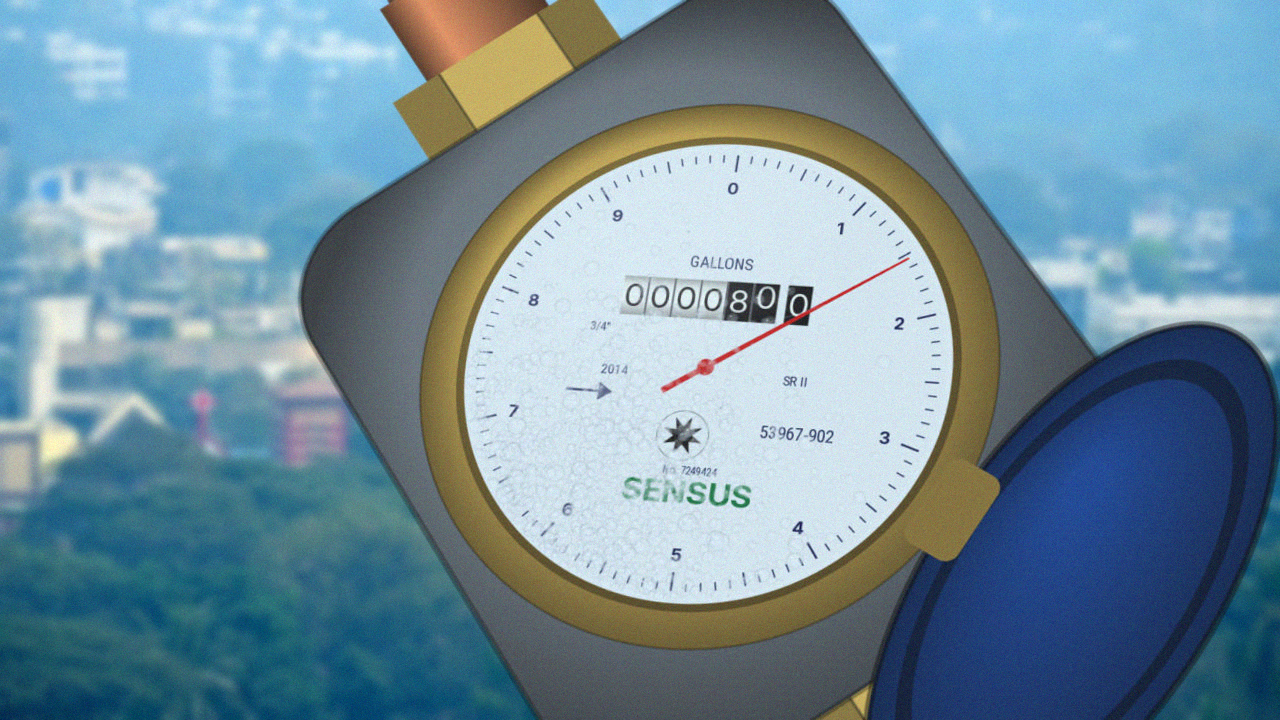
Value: 801.5; gal
